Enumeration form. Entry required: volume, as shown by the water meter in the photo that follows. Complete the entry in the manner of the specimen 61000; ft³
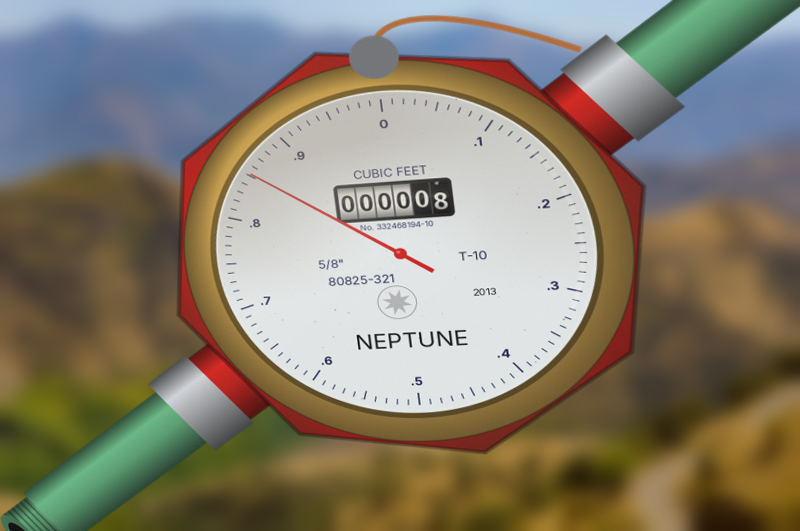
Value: 7.85; ft³
